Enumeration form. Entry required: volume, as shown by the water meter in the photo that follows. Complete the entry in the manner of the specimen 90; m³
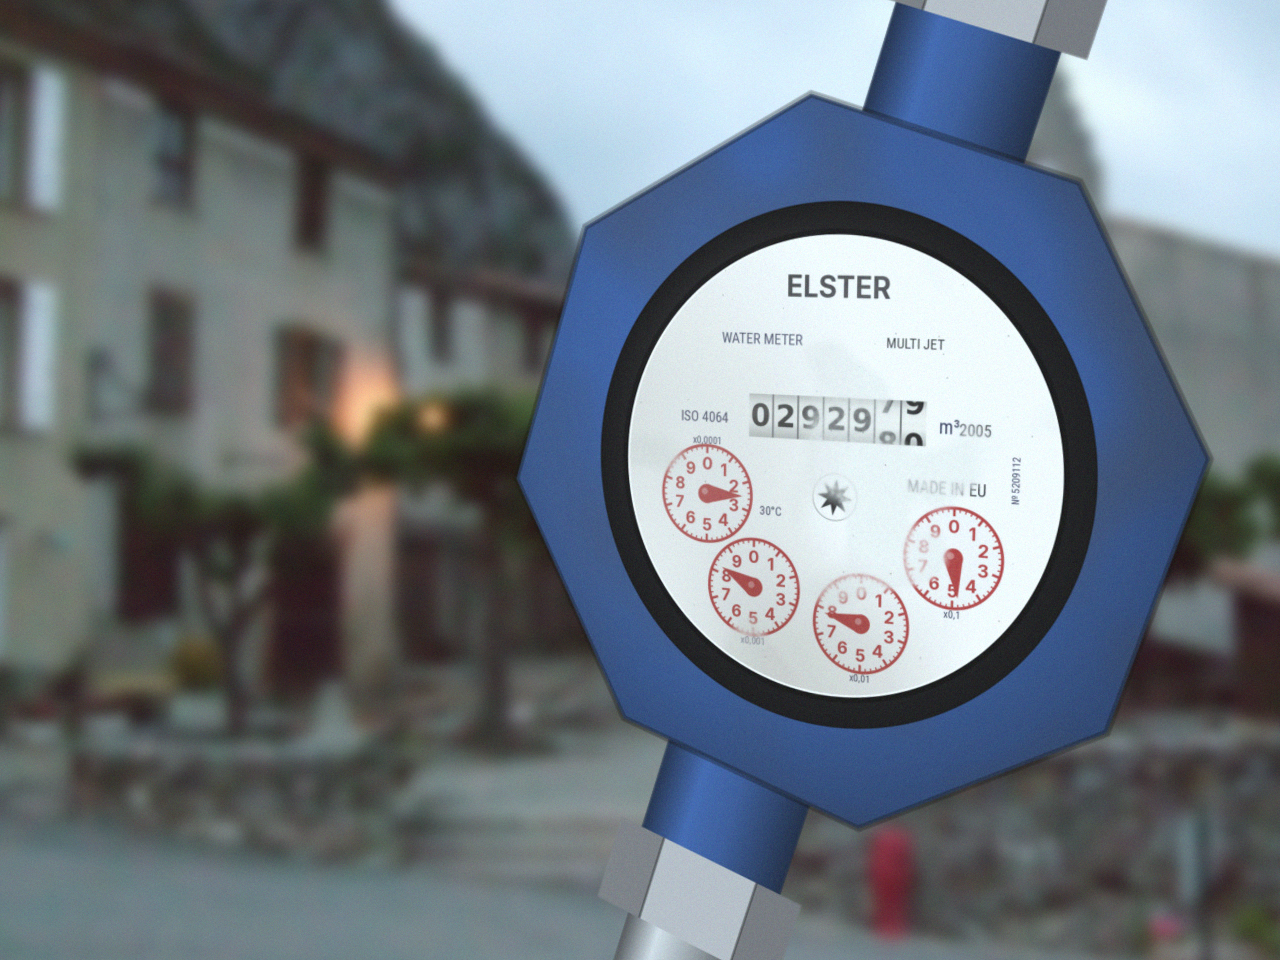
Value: 292979.4782; m³
